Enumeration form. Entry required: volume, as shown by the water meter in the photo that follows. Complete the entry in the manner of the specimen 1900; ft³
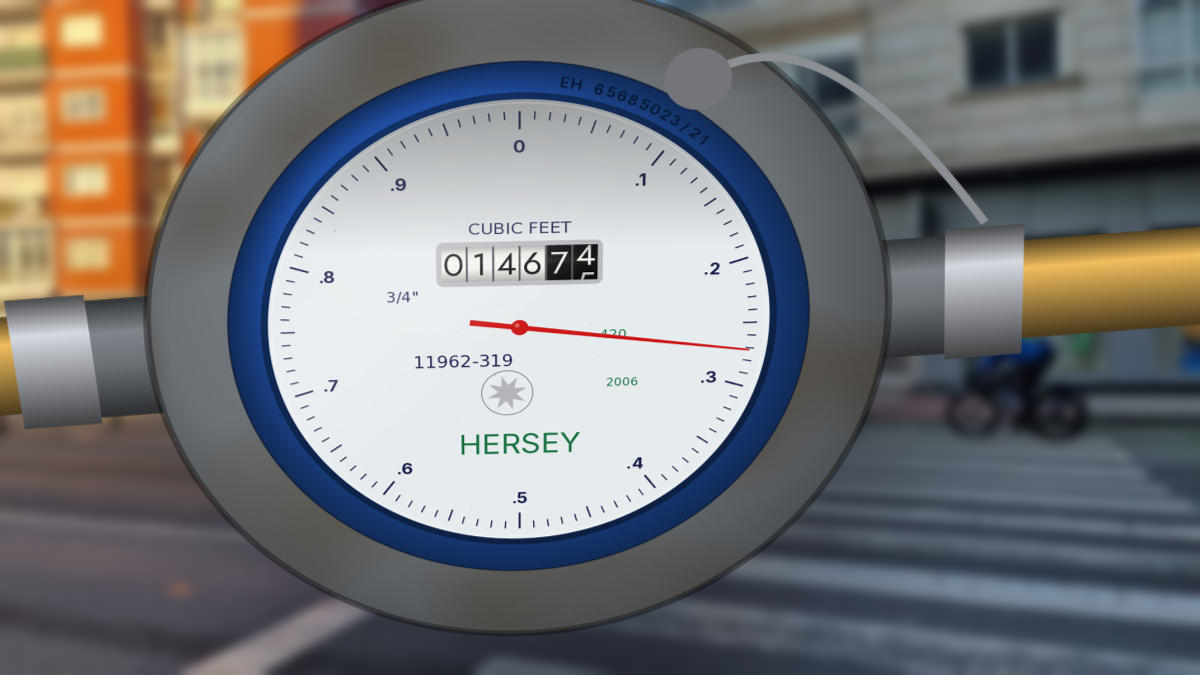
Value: 14674.27; ft³
